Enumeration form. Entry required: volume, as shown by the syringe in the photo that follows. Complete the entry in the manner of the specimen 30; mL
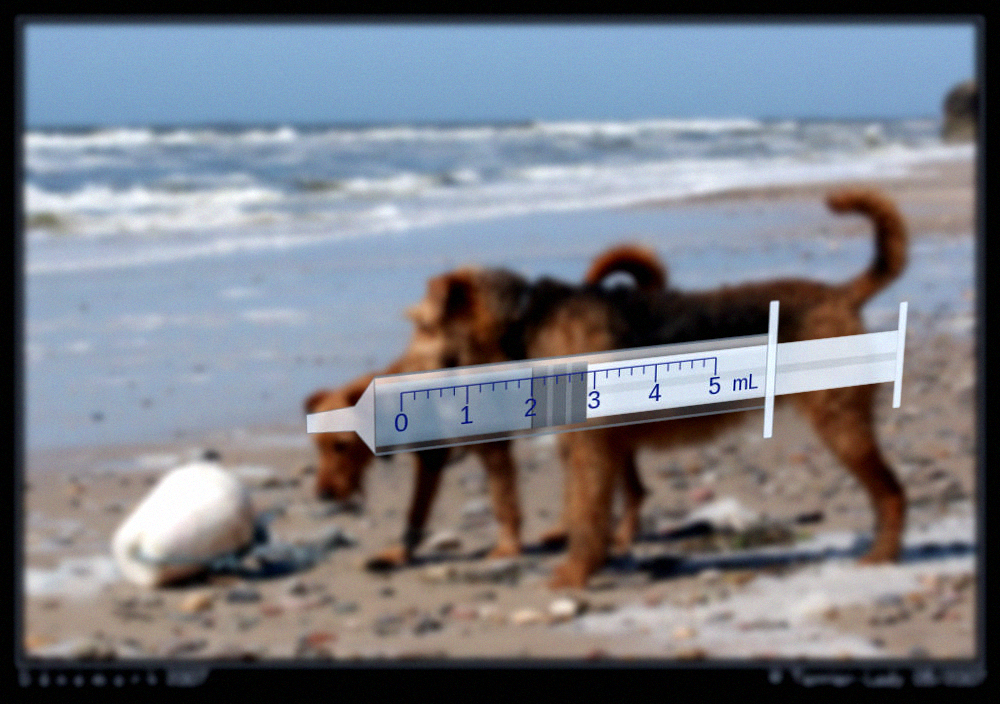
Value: 2; mL
